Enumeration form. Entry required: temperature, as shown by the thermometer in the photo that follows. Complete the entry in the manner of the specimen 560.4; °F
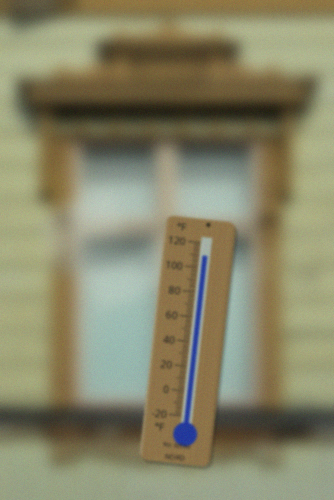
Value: 110; °F
